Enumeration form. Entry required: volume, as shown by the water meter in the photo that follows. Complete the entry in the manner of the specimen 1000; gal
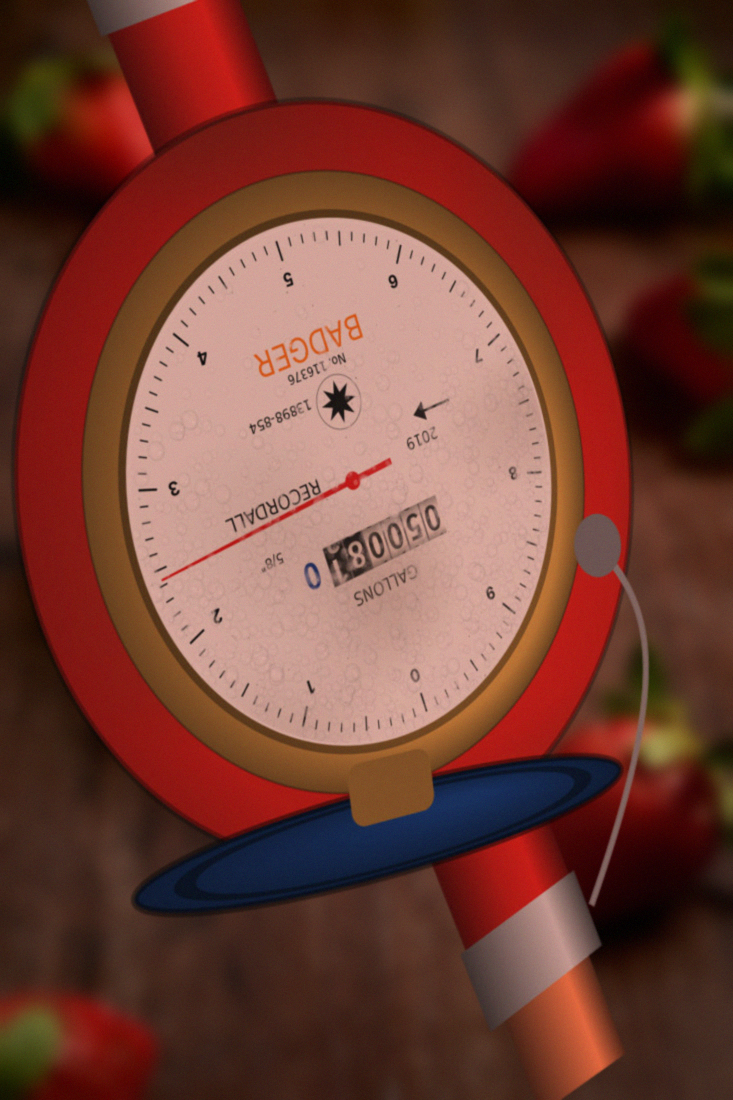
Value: 500812.4; gal
